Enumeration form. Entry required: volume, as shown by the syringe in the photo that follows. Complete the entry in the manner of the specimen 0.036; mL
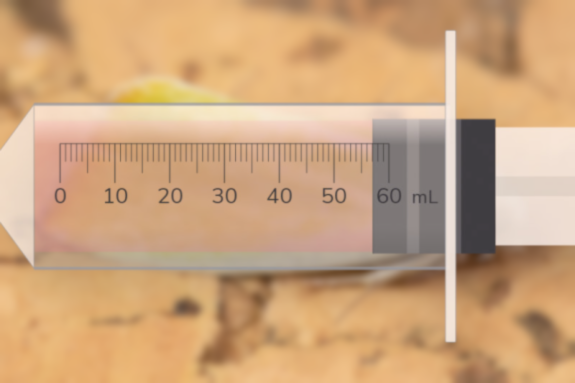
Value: 57; mL
